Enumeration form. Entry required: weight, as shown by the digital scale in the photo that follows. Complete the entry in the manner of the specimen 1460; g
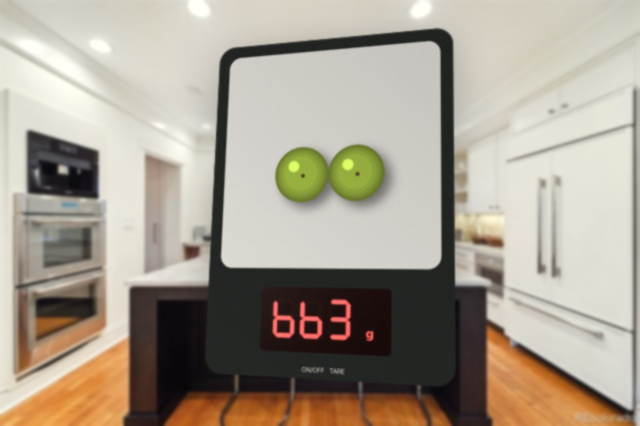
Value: 663; g
